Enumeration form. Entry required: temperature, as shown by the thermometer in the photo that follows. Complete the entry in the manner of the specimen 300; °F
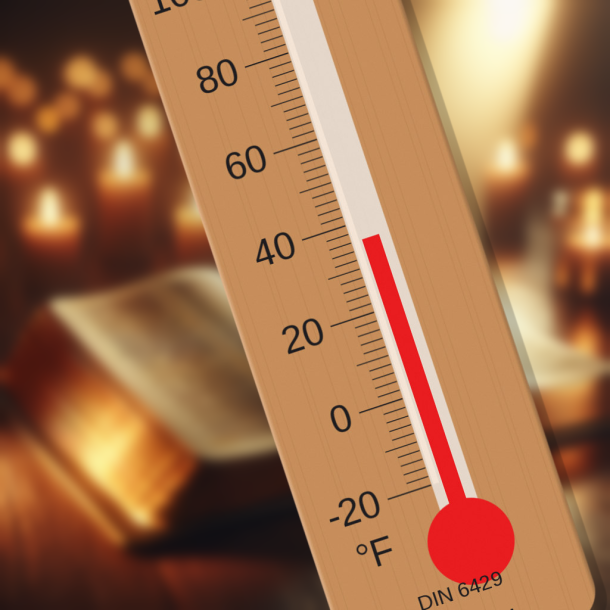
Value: 36; °F
